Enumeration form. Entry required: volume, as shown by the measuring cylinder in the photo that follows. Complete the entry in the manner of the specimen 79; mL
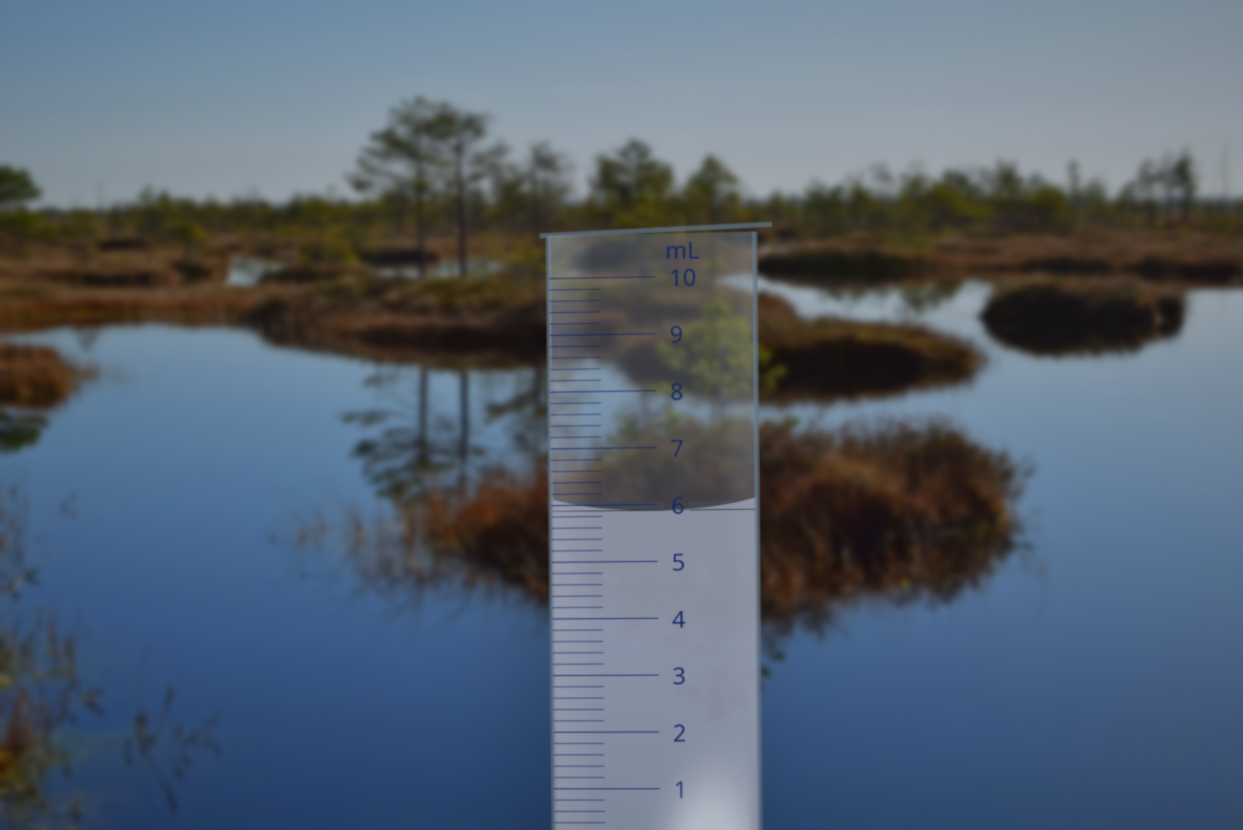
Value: 5.9; mL
